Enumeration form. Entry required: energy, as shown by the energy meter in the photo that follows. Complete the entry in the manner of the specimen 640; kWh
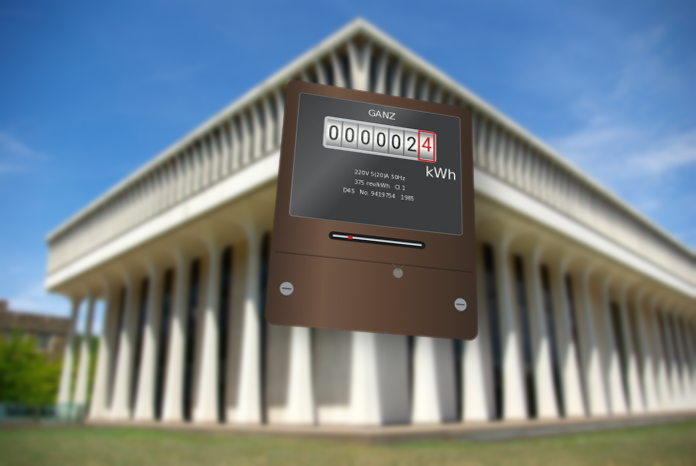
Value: 2.4; kWh
